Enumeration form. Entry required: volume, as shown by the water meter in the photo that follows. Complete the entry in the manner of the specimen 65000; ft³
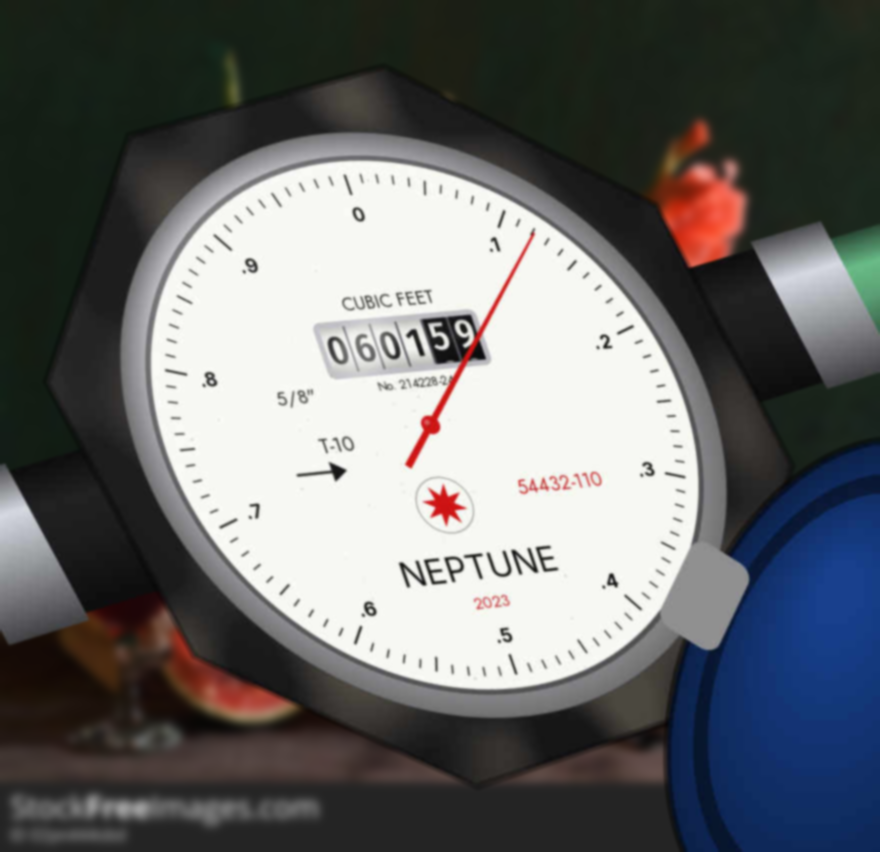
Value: 60159.12; ft³
